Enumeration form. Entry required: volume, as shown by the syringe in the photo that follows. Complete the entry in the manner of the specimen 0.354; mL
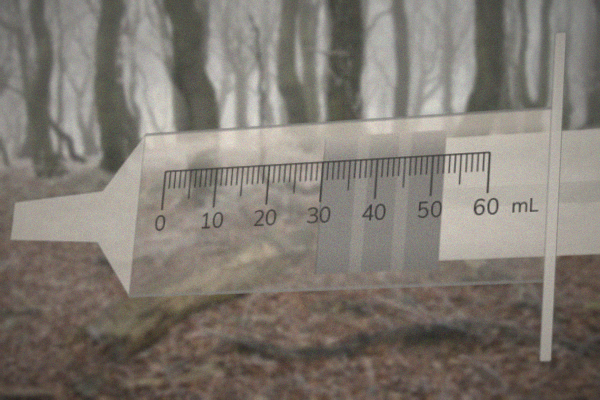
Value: 30; mL
